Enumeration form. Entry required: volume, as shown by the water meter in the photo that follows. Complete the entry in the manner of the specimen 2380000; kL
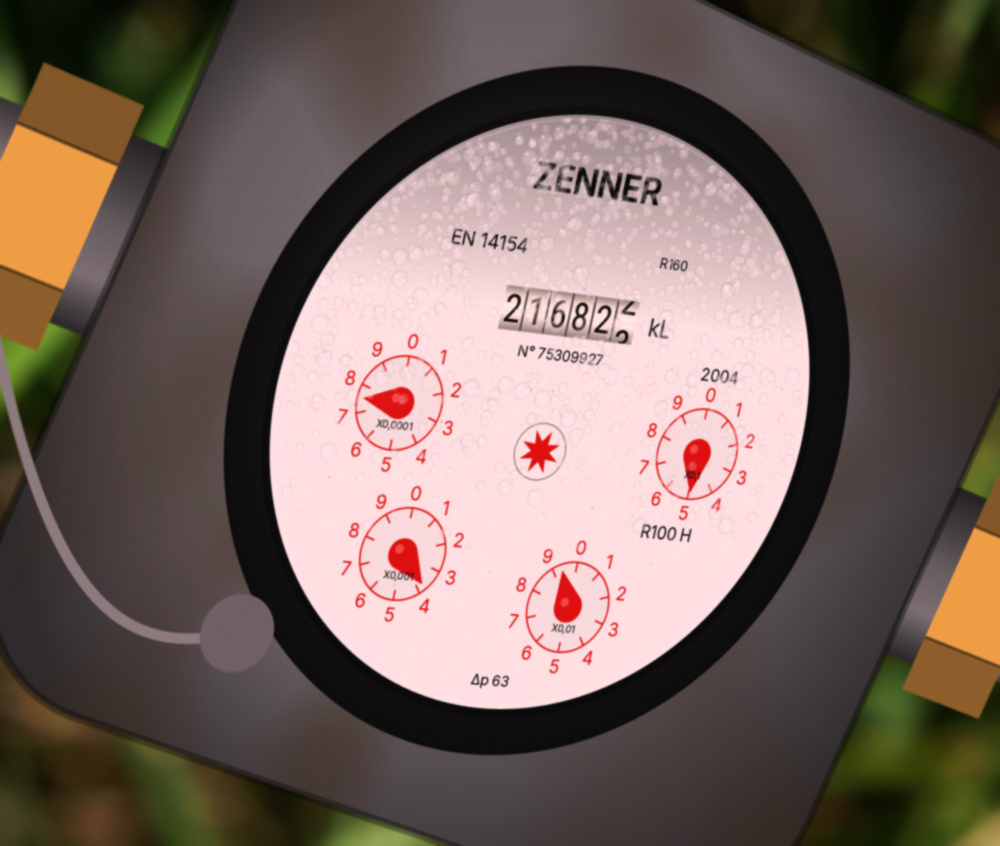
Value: 216822.4937; kL
